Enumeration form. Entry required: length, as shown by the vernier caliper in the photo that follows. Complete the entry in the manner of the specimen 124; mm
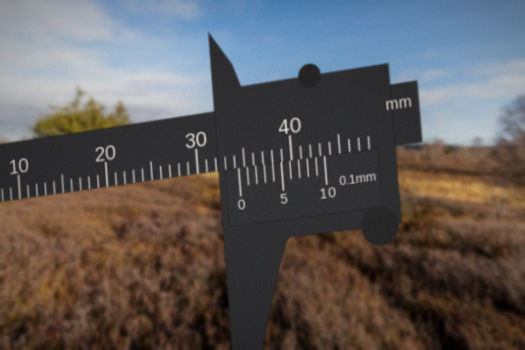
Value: 34.4; mm
